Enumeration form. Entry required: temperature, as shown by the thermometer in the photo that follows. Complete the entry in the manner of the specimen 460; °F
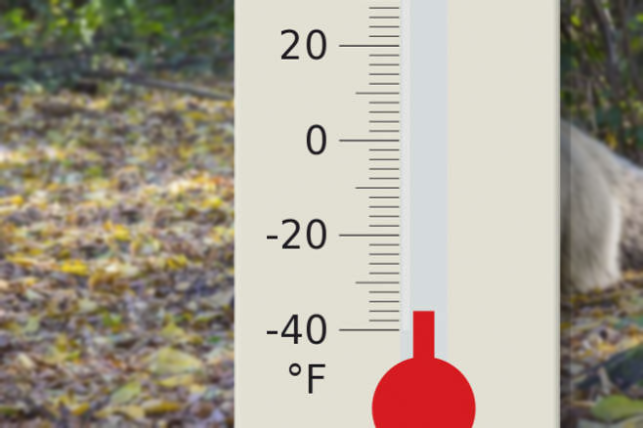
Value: -36; °F
